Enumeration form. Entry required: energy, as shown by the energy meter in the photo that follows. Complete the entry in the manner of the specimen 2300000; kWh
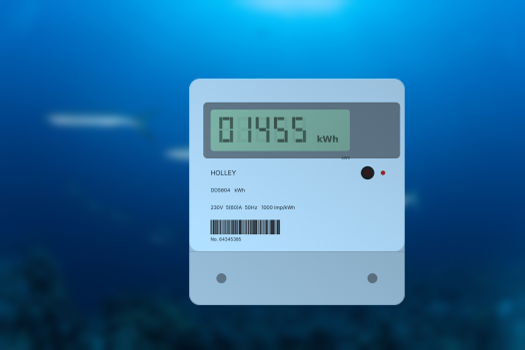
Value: 1455; kWh
